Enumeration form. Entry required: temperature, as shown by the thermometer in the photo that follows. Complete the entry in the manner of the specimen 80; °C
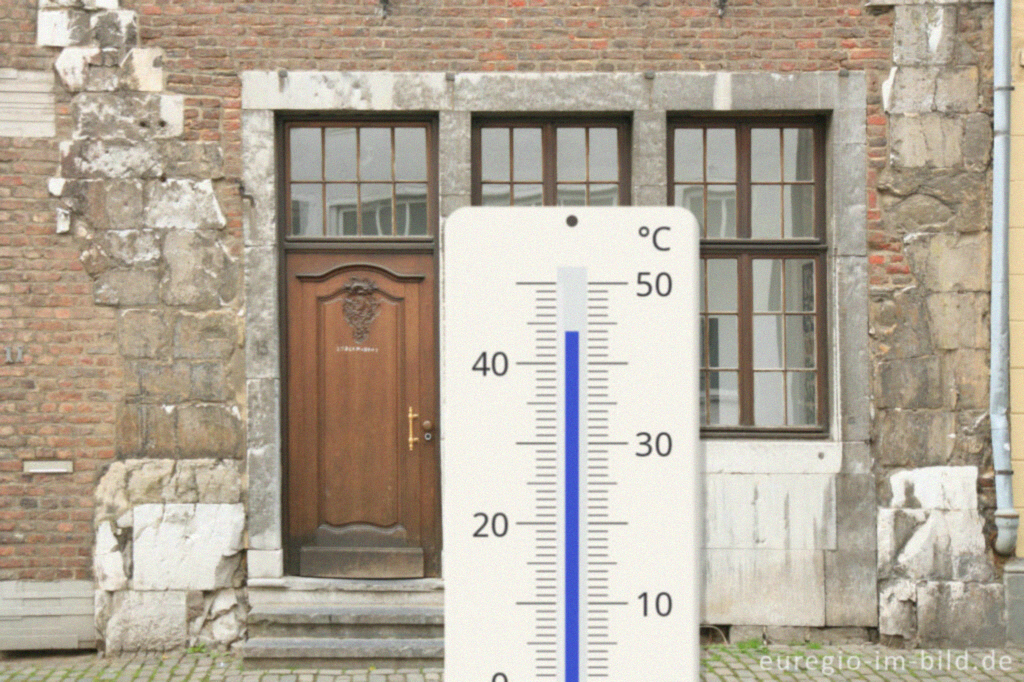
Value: 44; °C
